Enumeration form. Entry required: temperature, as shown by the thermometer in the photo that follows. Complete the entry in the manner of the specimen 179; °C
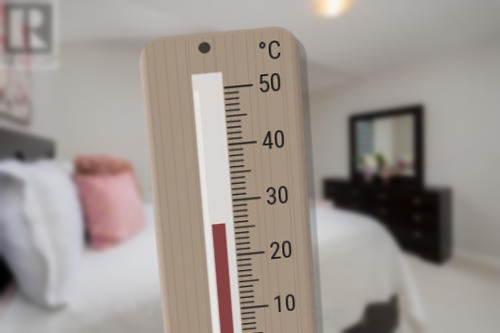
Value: 26; °C
